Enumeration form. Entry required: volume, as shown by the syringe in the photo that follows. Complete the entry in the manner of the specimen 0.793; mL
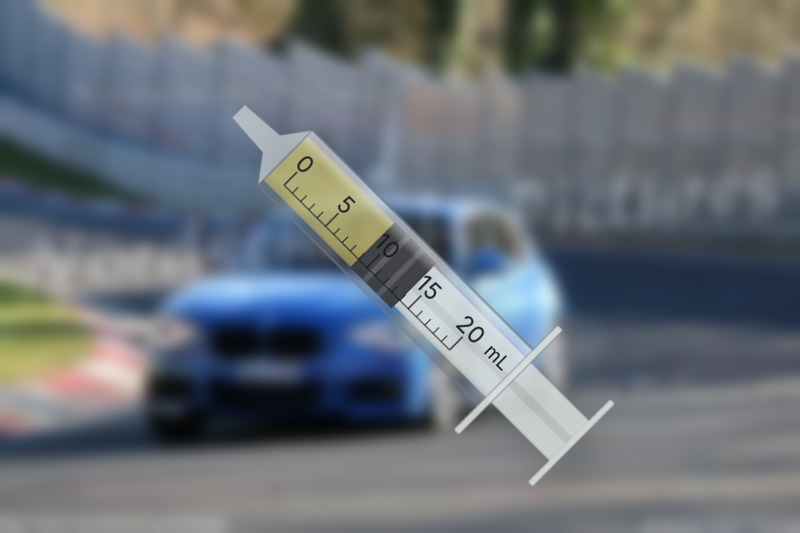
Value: 9; mL
